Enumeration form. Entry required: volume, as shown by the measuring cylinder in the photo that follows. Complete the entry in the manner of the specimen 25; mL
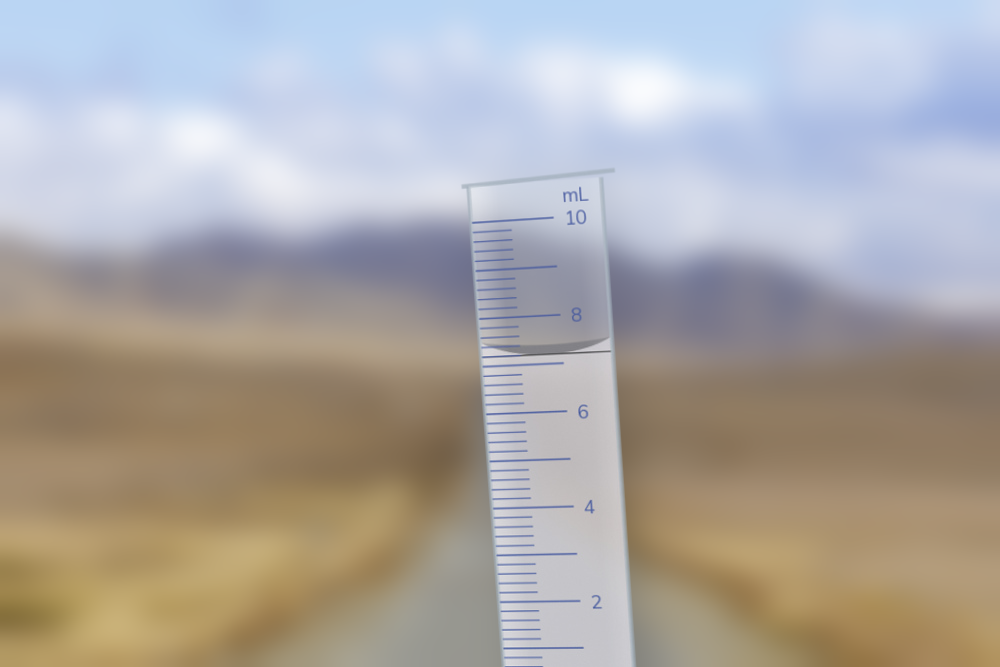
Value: 7.2; mL
